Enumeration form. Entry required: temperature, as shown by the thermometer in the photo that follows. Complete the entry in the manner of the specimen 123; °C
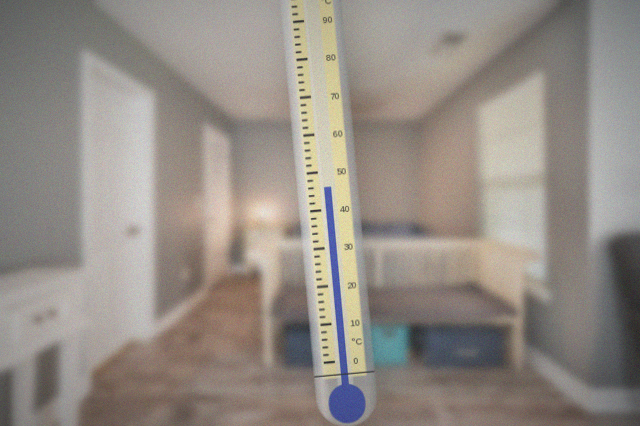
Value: 46; °C
